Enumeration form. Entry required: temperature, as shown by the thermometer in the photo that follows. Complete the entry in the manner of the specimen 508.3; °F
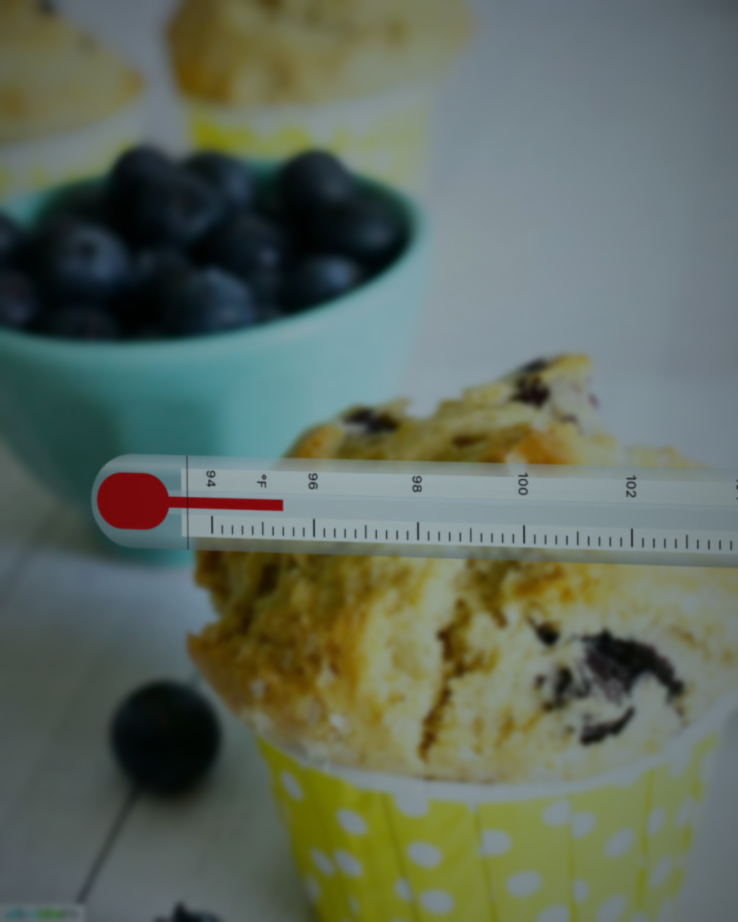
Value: 95.4; °F
